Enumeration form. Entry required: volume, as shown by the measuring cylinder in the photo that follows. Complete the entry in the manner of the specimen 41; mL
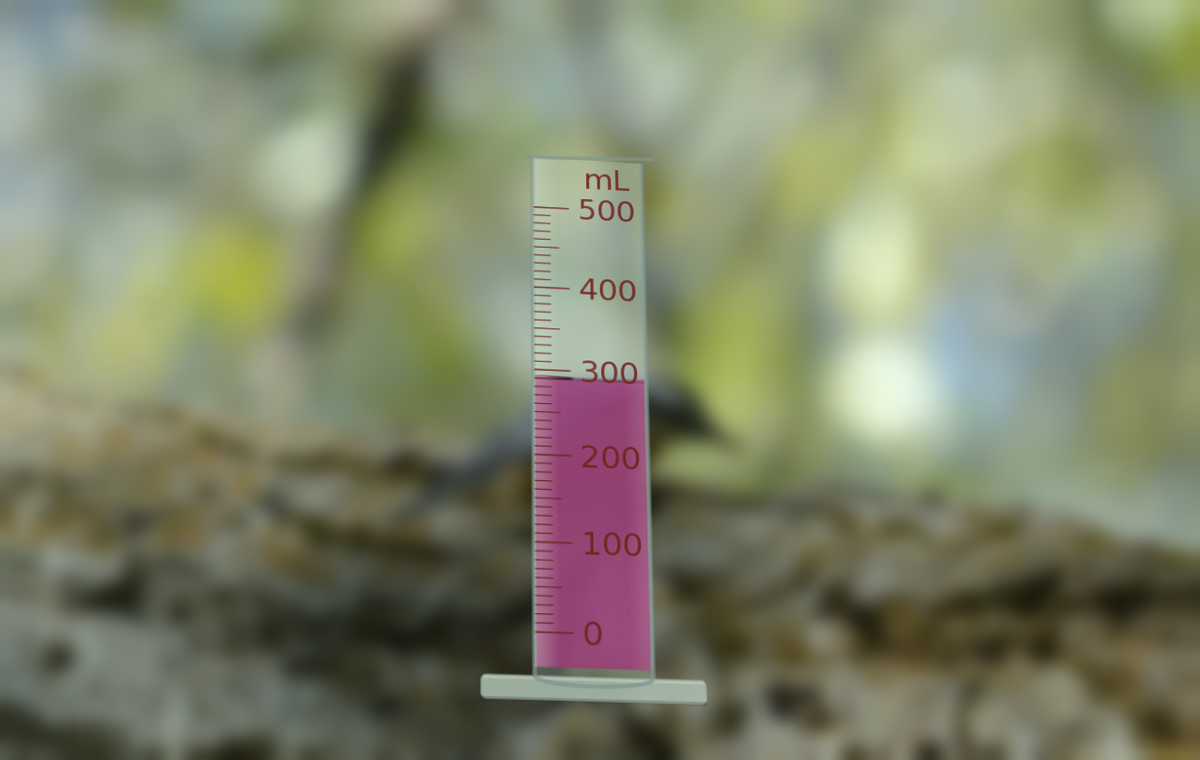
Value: 290; mL
